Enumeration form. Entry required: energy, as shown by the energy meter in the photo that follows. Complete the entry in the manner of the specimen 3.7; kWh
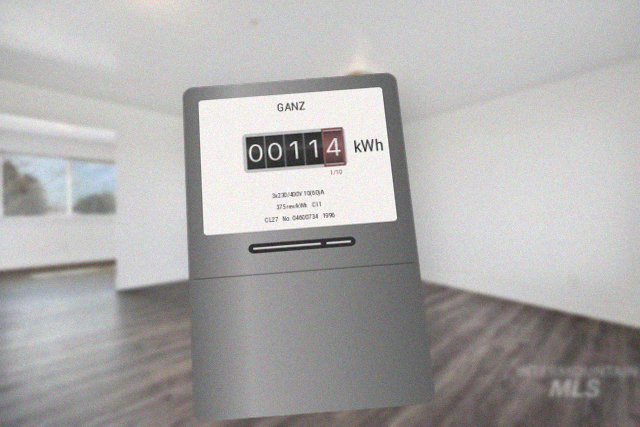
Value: 11.4; kWh
